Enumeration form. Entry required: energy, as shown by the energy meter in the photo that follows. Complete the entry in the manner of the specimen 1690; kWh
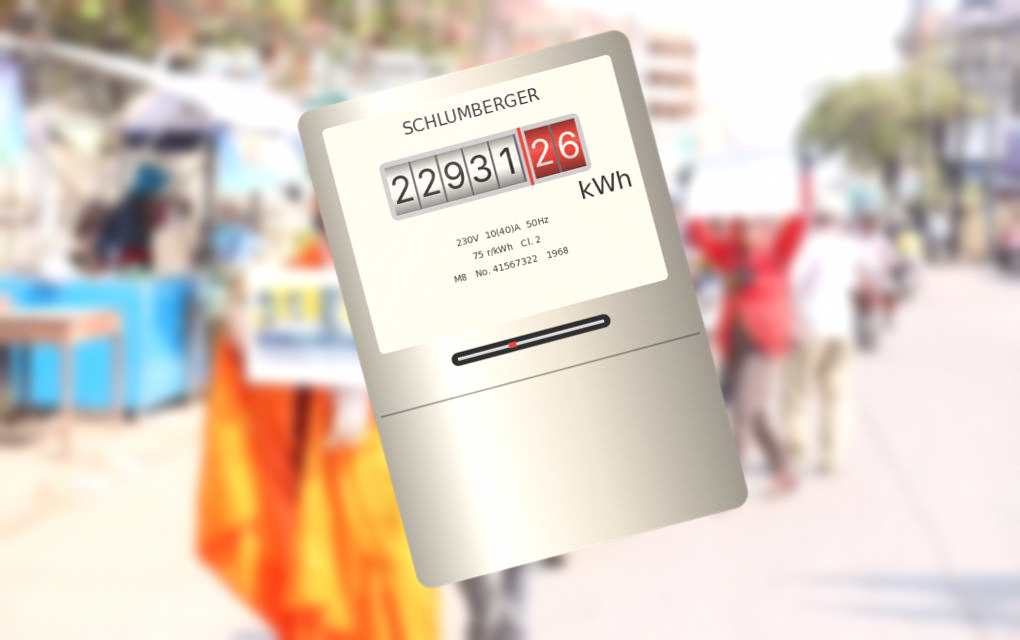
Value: 22931.26; kWh
